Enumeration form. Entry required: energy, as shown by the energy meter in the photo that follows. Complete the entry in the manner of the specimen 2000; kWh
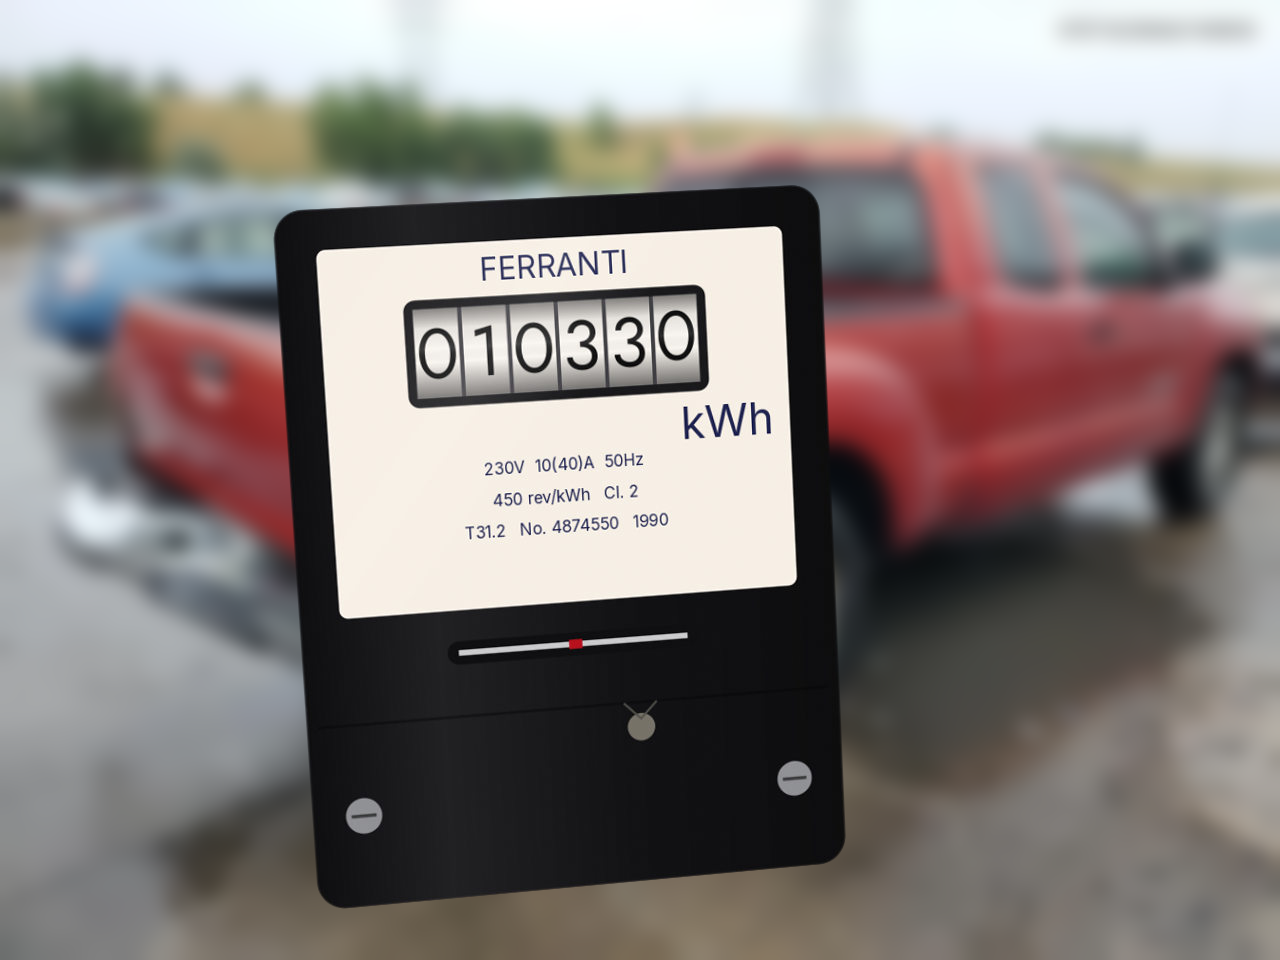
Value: 10330; kWh
